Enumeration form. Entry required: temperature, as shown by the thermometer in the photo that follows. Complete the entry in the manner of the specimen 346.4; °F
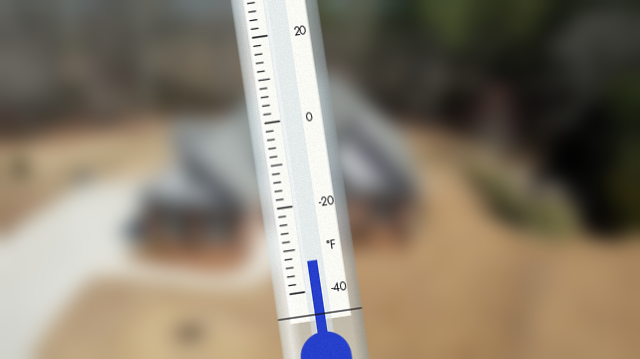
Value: -33; °F
